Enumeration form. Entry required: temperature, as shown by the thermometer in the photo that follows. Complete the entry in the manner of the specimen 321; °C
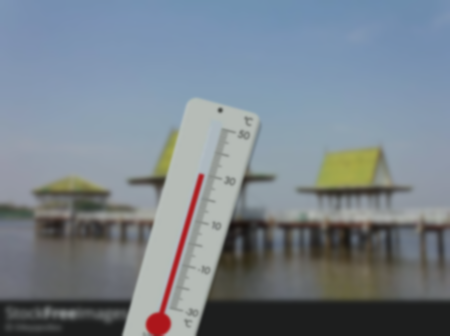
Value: 30; °C
